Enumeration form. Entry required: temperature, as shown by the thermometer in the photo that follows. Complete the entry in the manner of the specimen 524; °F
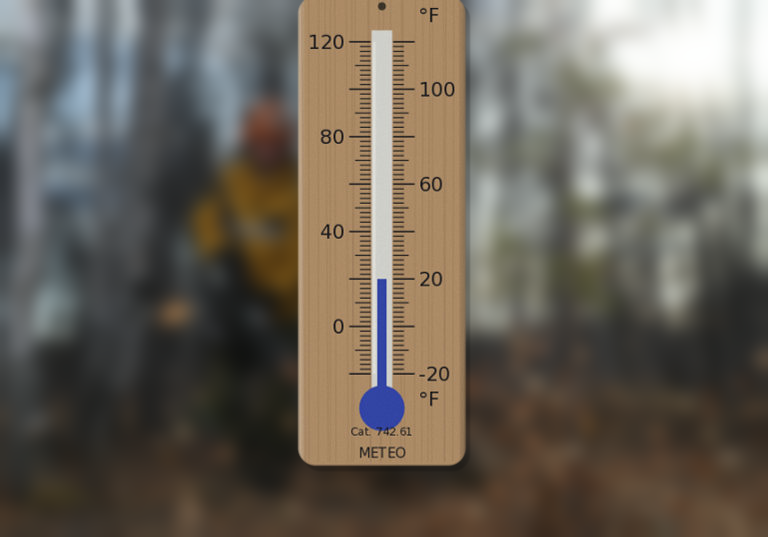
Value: 20; °F
